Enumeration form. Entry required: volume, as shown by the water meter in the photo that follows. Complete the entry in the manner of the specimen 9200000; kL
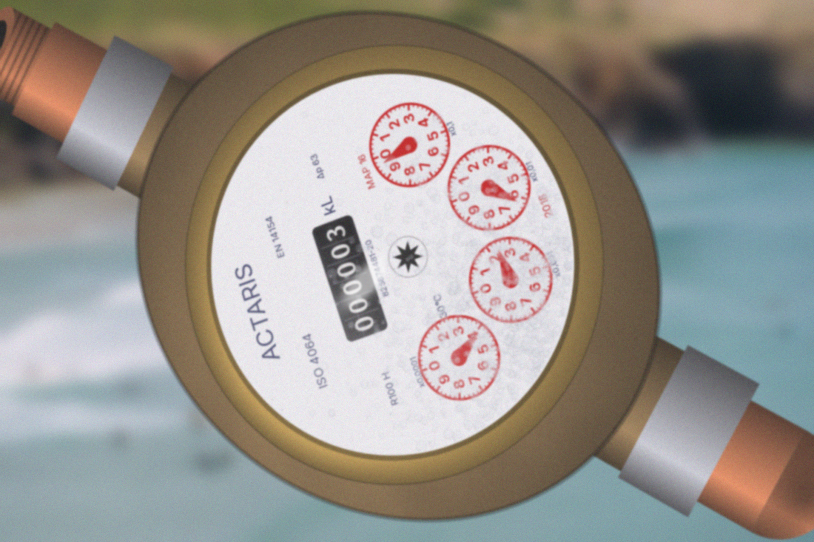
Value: 2.9624; kL
